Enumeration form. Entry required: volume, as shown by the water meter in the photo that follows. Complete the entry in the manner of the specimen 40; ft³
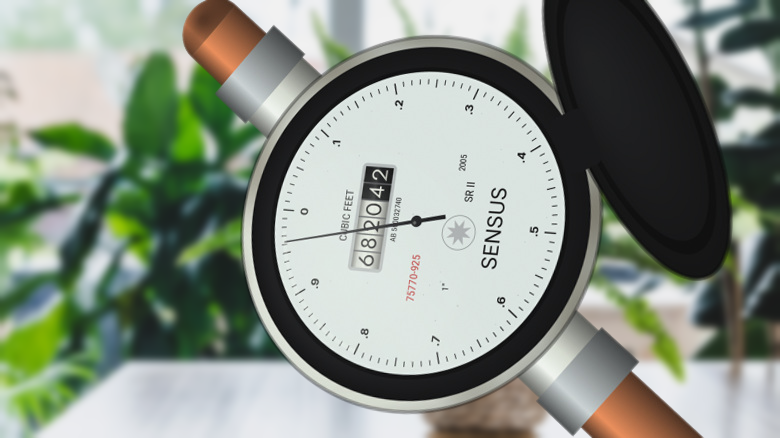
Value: 682041.96; ft³
